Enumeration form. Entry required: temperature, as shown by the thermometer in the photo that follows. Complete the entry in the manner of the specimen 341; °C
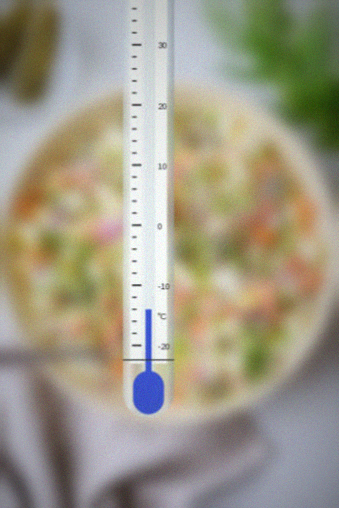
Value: -14; °C
